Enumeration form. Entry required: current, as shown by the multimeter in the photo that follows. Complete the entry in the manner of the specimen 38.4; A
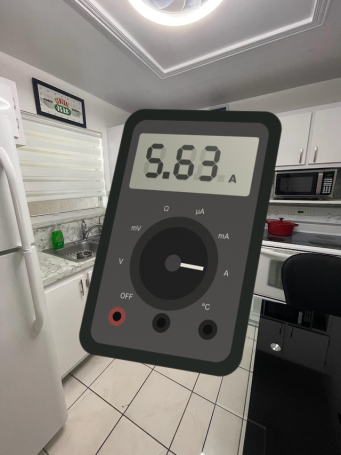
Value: 5.63; A
